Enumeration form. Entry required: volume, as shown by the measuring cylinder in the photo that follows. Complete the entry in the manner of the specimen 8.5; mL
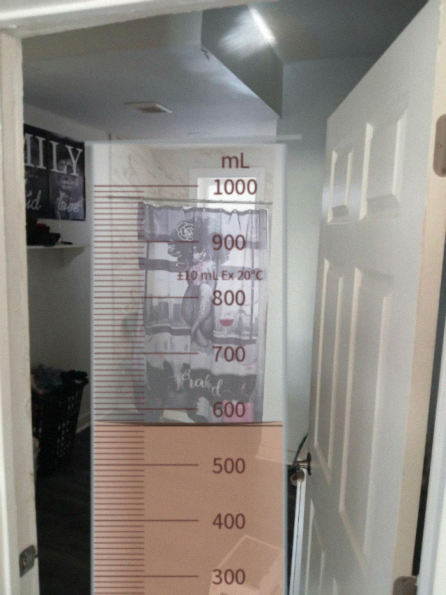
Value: 570; mL
